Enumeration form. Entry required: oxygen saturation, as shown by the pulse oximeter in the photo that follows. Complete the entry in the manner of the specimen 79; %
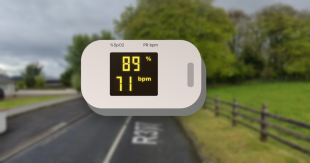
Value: 89; %
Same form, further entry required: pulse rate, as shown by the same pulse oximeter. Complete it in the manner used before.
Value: 71; bpm
